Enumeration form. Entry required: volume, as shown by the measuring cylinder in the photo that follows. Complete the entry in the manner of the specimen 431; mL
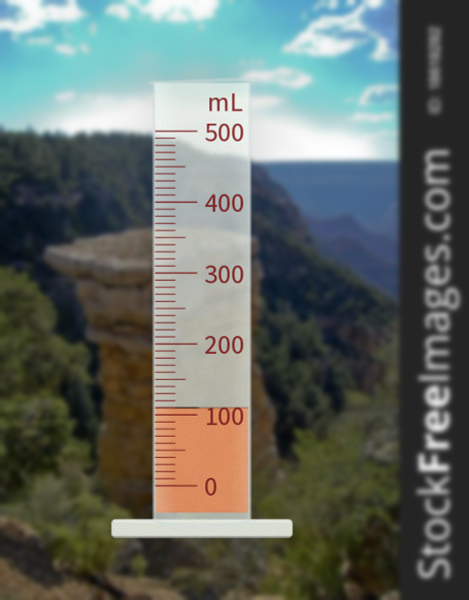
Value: 110; mL
